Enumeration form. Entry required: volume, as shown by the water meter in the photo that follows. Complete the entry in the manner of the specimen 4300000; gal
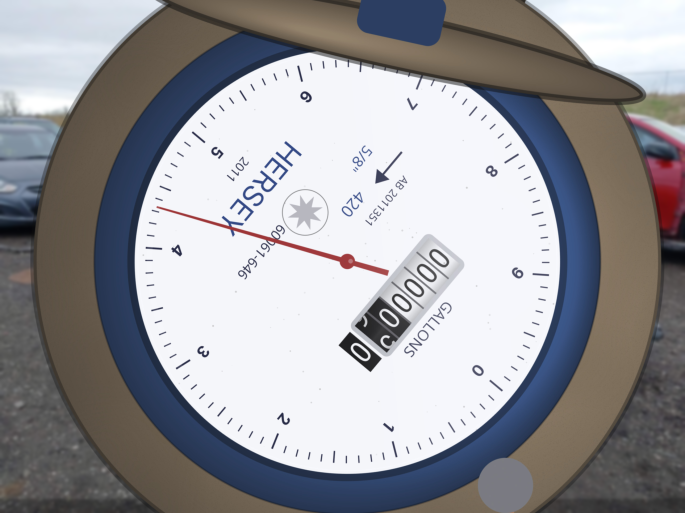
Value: 54.3; gal
